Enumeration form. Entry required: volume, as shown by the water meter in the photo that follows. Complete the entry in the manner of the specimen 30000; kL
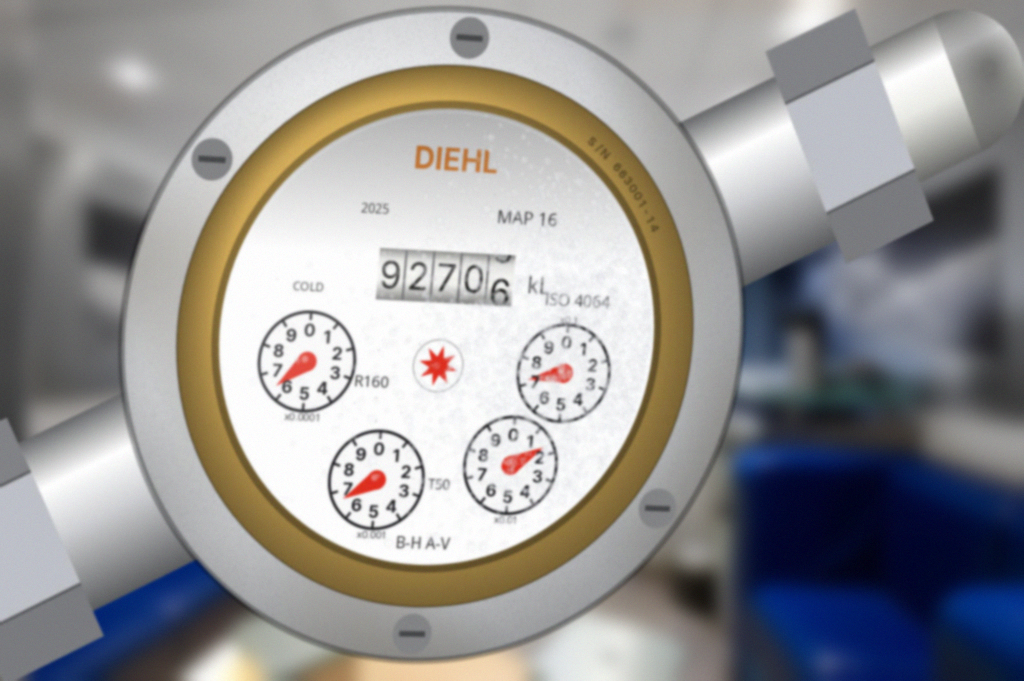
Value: 92705.7166; kL
